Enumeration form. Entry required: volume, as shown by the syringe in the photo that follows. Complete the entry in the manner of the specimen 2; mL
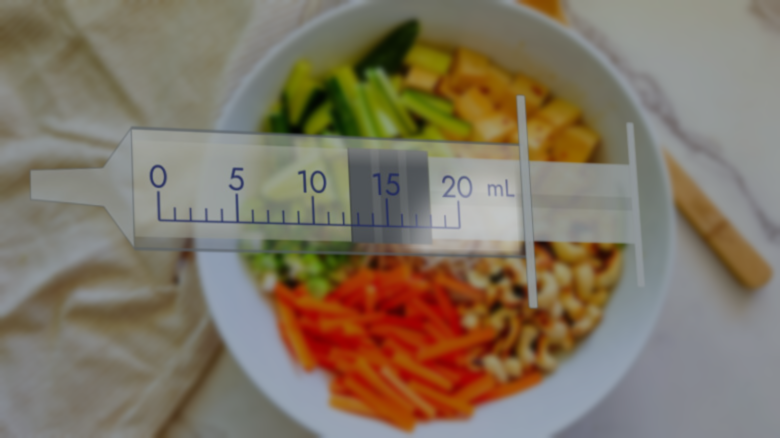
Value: 12.5; mL
